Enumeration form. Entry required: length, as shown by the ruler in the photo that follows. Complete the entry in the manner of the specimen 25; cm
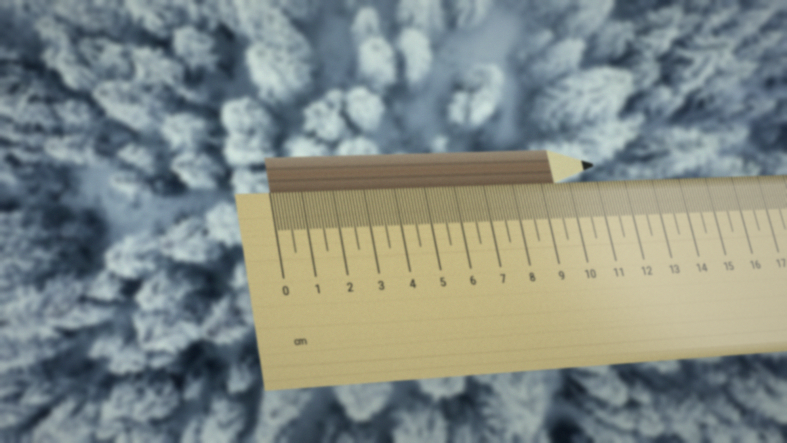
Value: 11; cm
